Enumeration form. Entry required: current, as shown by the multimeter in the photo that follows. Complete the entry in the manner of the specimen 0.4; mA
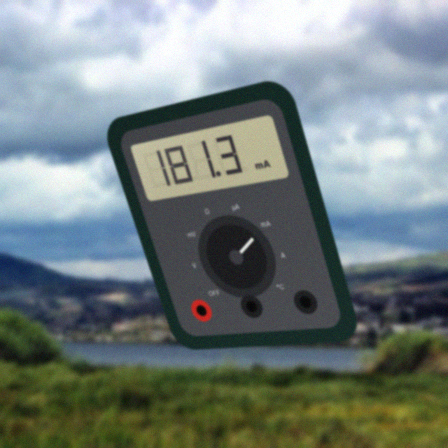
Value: 181.3; mA
